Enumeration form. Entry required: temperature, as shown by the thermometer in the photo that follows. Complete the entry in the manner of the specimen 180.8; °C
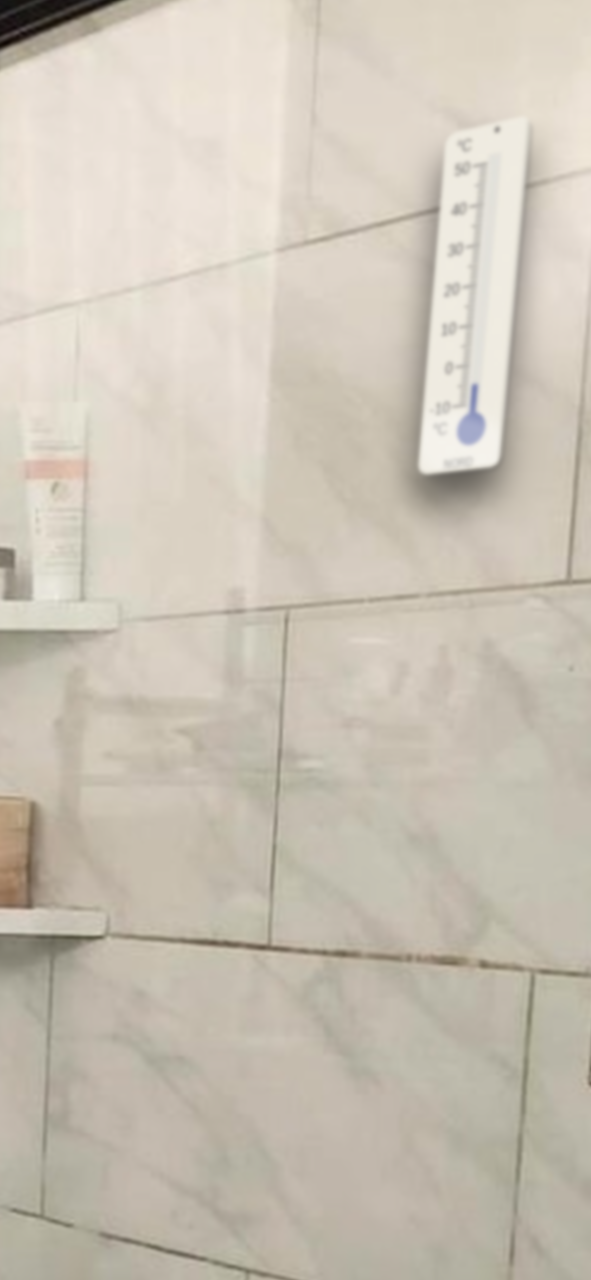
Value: -5; °C
